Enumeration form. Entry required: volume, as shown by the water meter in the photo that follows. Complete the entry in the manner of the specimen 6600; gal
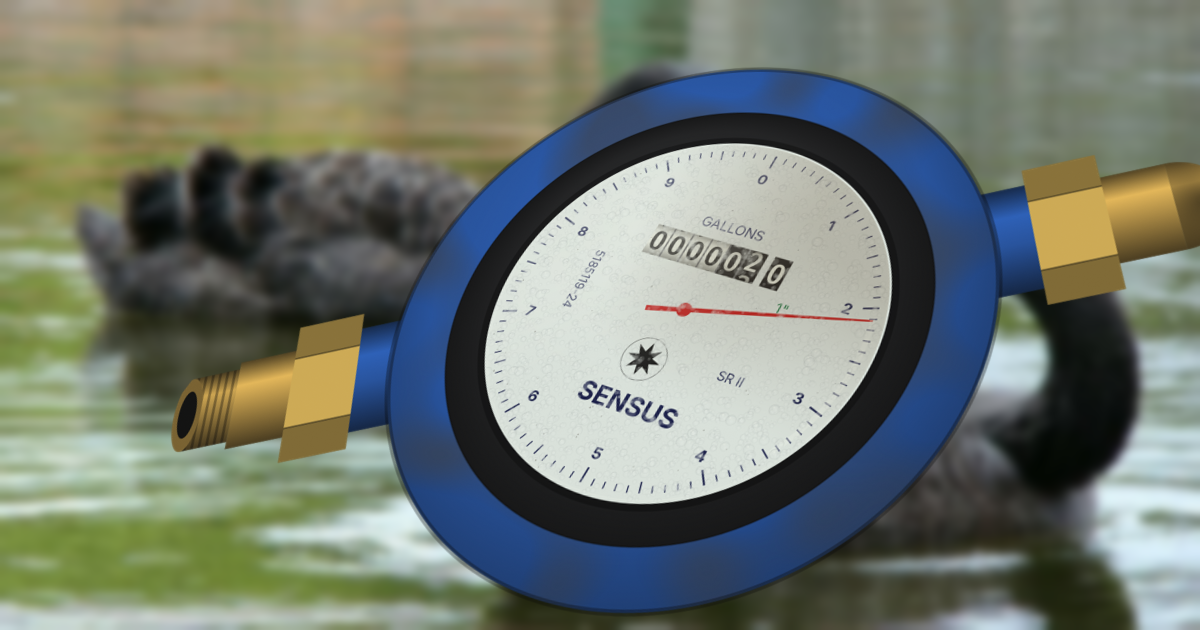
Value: 22.1; gal
